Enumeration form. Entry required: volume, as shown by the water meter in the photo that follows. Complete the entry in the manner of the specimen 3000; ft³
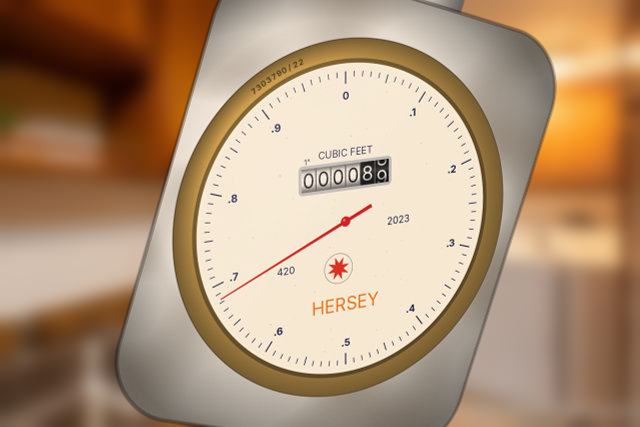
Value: 88.68; ft³
